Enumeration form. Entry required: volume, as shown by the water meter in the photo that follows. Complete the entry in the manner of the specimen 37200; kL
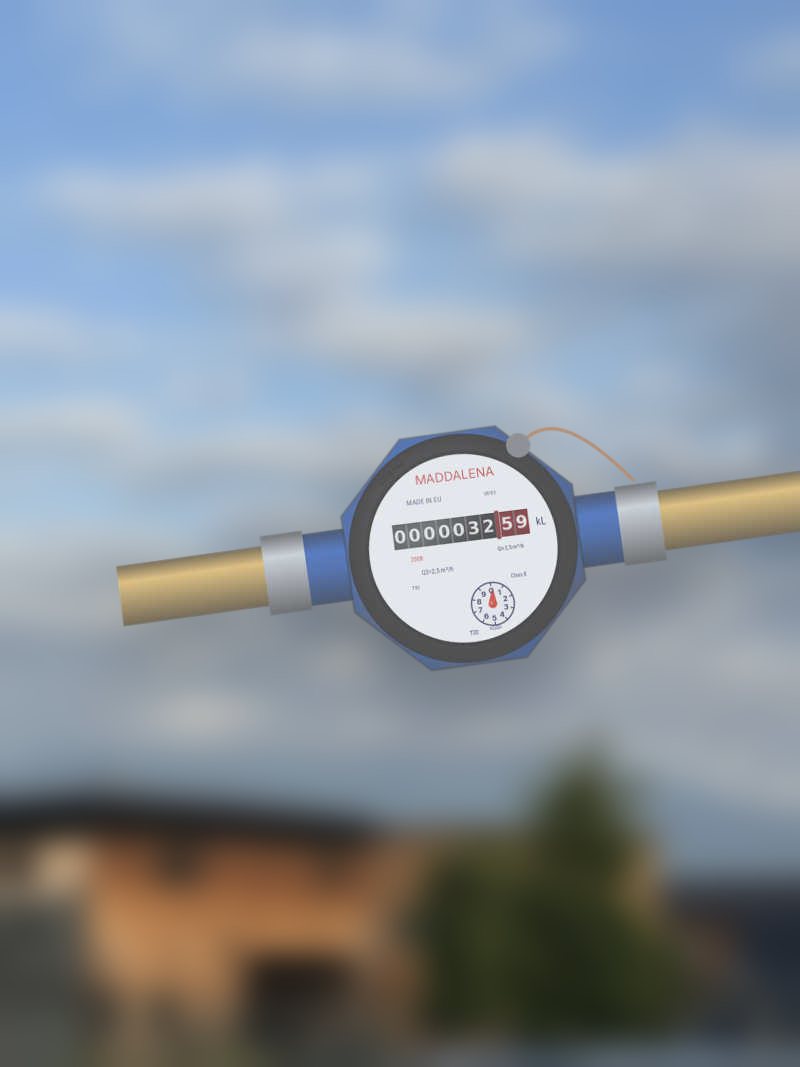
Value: 32.590; kL
